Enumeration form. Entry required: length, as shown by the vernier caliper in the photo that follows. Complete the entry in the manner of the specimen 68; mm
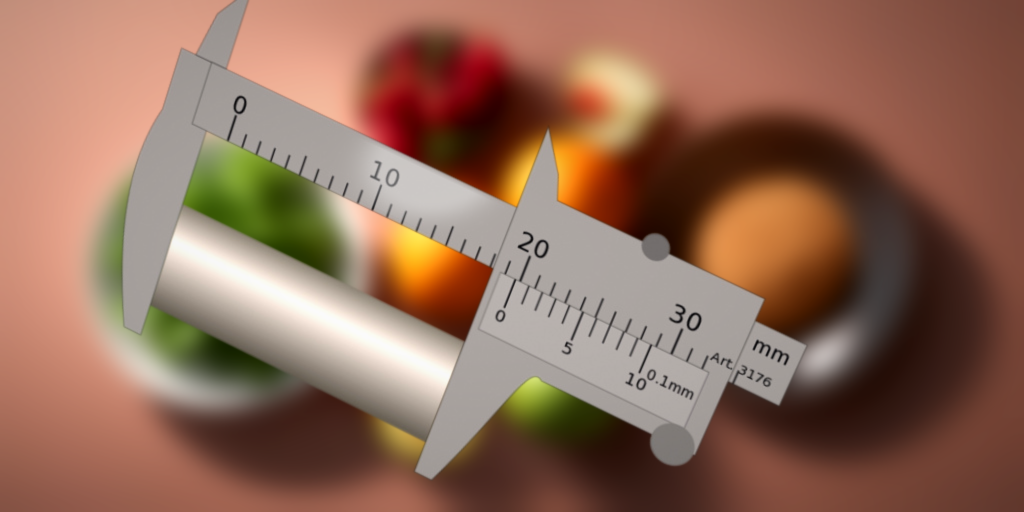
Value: 19.7; mm
